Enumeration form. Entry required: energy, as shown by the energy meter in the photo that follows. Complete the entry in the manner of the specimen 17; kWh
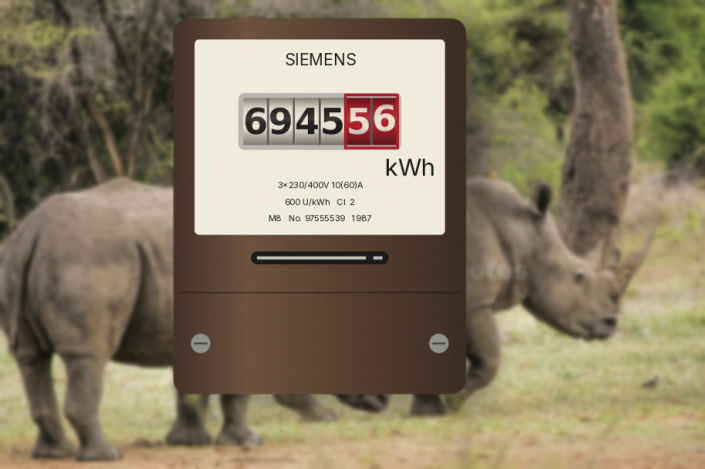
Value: 6945.56; kWh
